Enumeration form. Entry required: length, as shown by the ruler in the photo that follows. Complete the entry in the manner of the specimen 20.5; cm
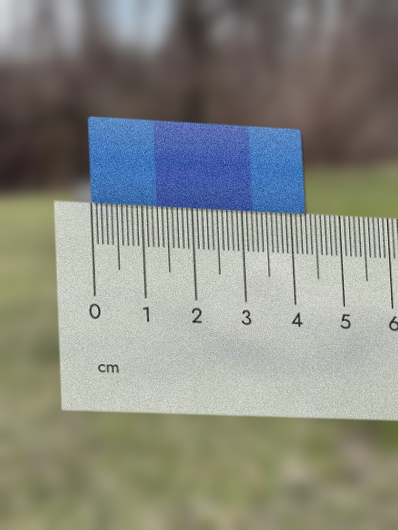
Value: 4.3; cm
